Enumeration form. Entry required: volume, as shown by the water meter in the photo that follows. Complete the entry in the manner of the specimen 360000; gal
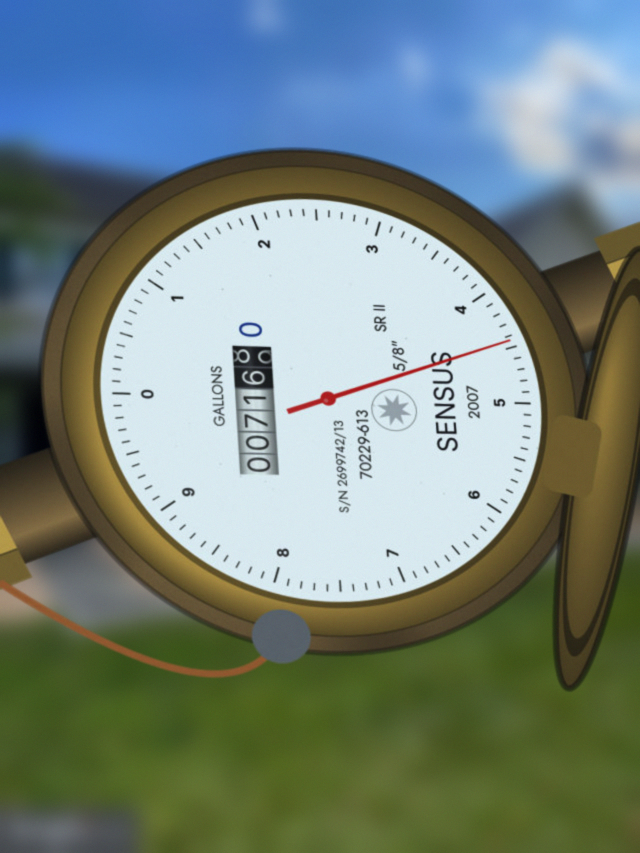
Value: 71684.4; gal
